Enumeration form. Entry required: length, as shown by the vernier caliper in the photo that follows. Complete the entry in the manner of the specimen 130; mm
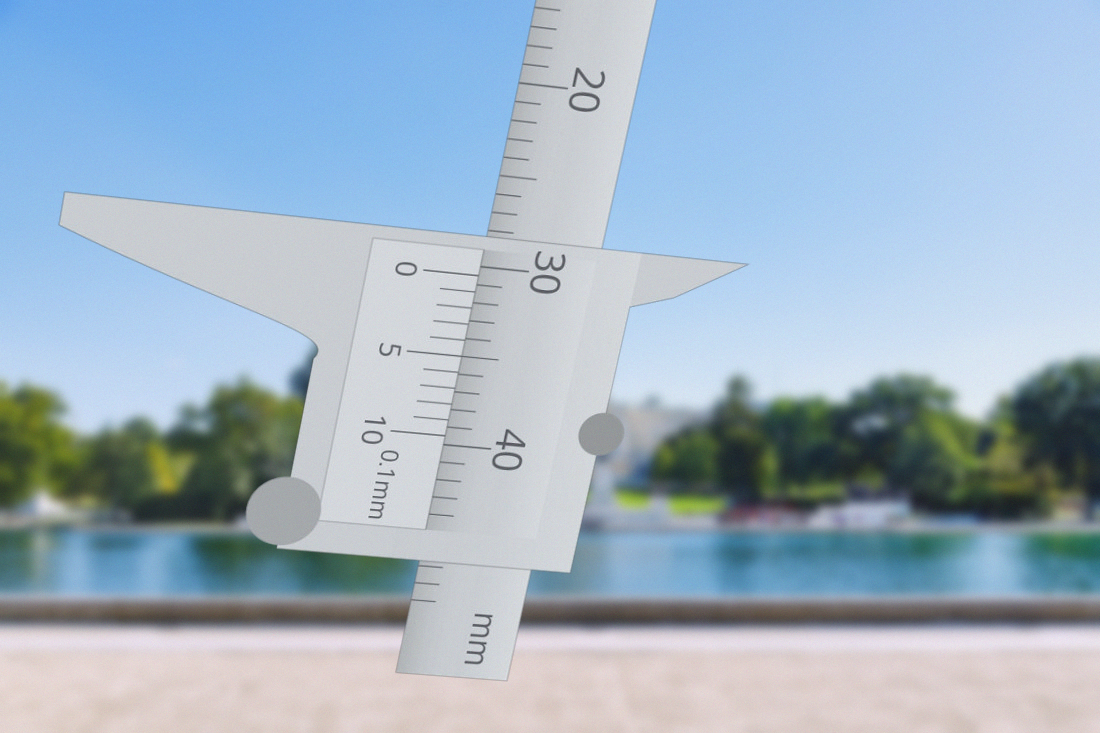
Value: 30.5; mm
